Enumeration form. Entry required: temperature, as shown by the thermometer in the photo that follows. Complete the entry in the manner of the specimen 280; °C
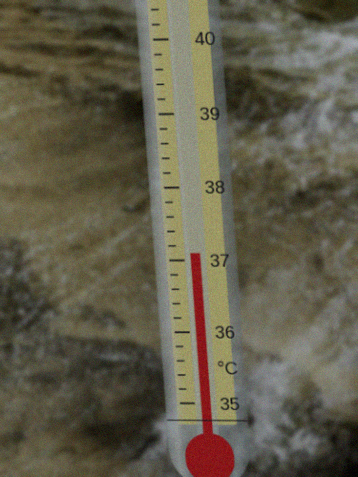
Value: 37.1; °C
